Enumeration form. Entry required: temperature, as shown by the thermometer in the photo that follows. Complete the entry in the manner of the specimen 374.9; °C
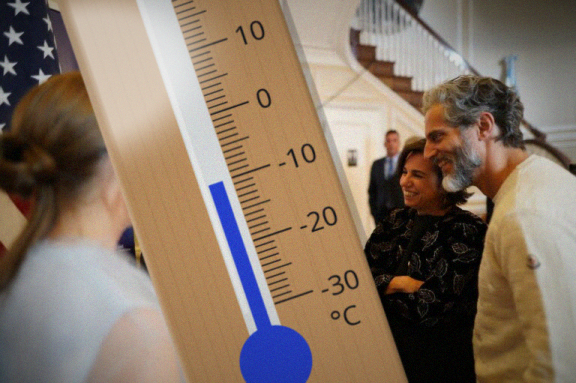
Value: -10; °C
